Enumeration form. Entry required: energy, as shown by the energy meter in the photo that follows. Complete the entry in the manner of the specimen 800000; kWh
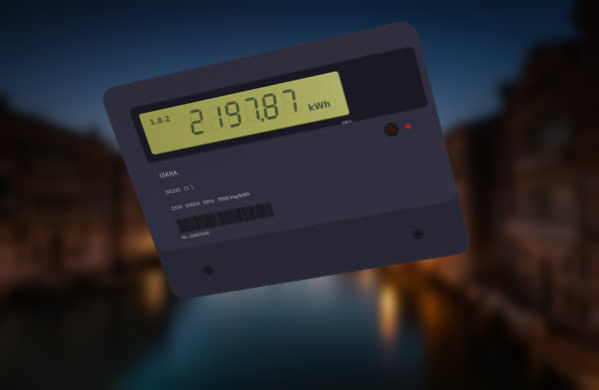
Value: 2197.87; kWh
